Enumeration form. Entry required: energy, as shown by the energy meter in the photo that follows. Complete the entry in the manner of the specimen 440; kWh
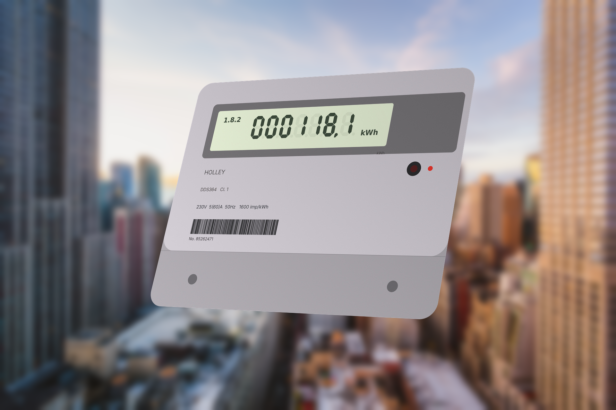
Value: 118.1; kWh
